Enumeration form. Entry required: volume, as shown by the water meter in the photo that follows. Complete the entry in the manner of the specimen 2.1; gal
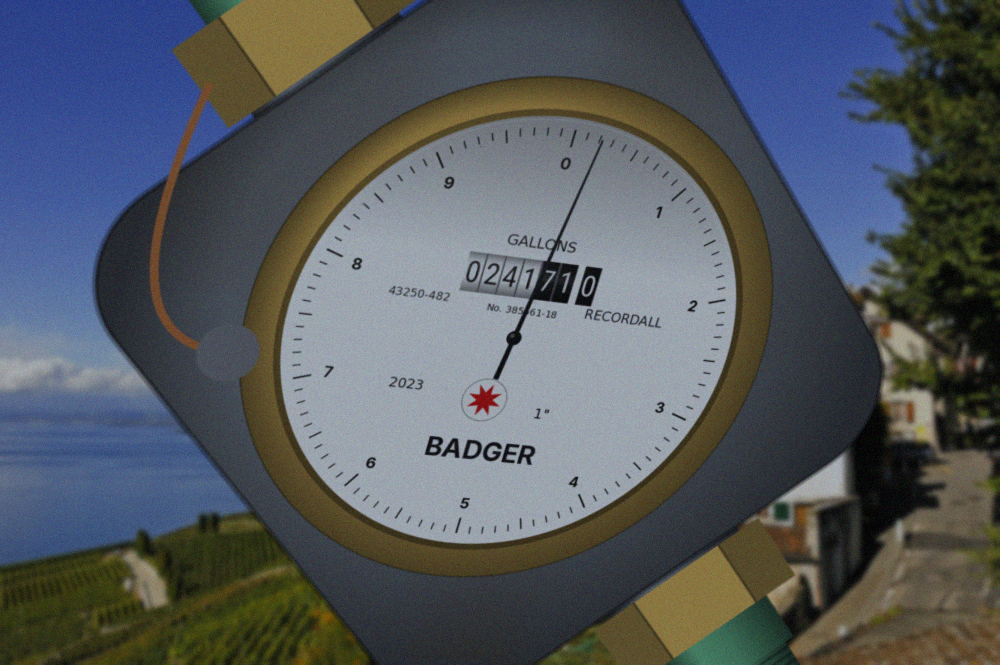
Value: 241710.2; gal
